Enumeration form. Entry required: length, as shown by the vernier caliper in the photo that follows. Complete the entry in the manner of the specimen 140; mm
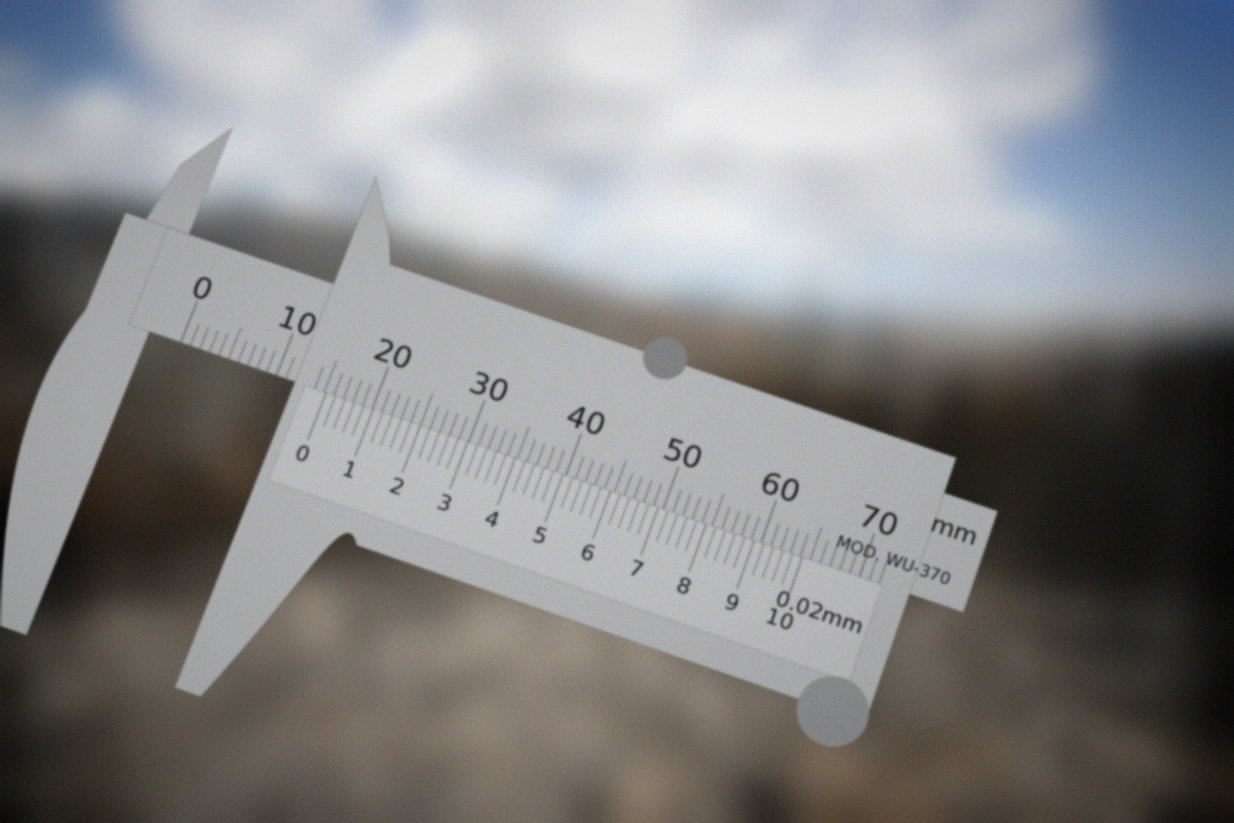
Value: 15.2; mm
